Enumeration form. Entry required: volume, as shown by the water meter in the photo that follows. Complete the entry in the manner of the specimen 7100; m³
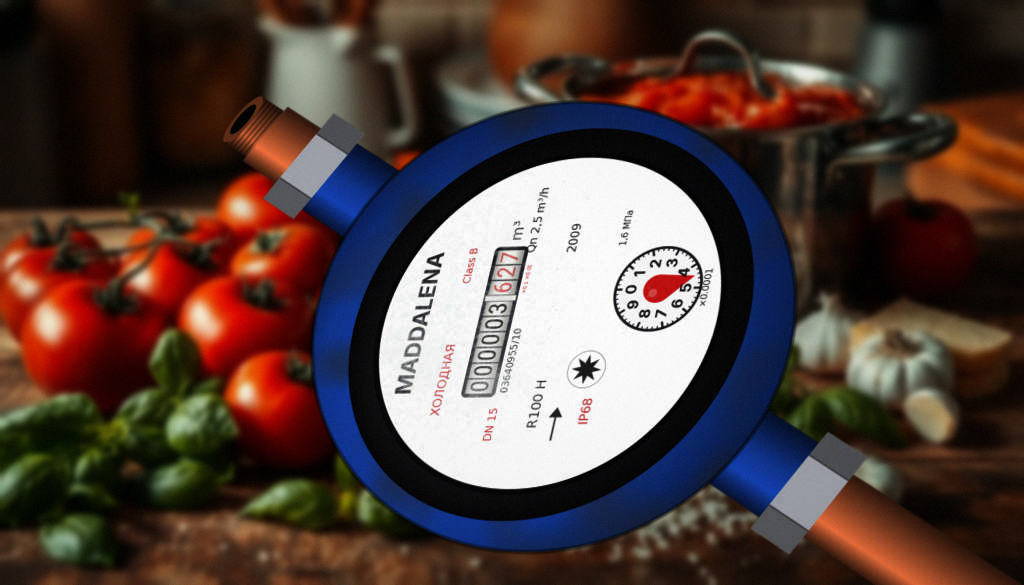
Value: 3.6274; m³
